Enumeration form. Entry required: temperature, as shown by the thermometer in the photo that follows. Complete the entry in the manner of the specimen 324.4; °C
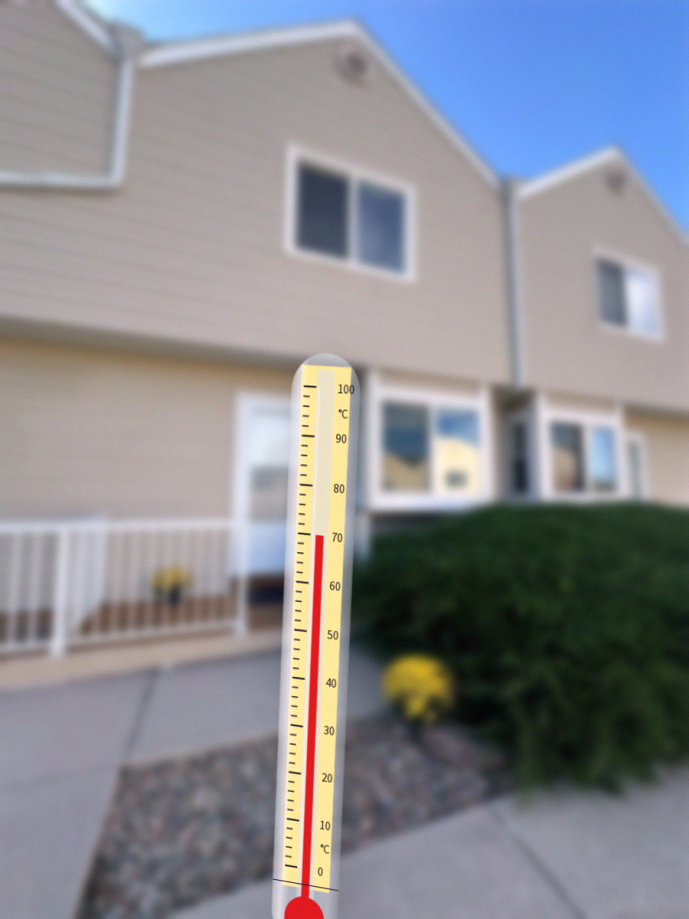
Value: 70; °C
